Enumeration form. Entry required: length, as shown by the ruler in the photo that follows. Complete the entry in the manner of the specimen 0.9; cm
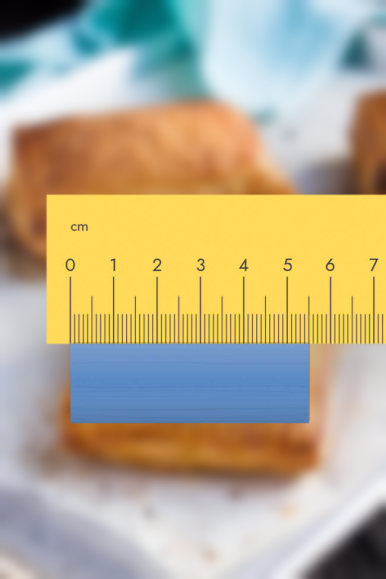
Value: 5.5; cm
